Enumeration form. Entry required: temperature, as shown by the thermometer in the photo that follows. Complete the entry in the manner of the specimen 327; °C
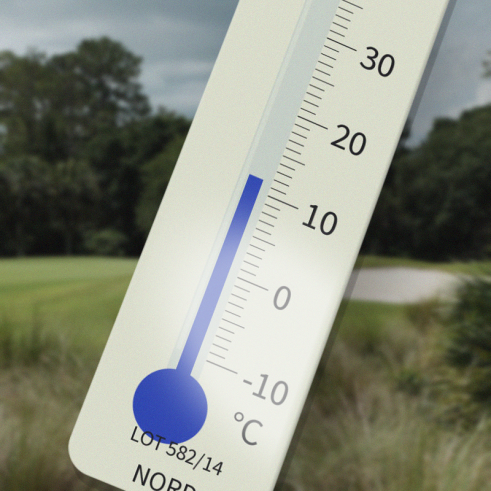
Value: 11.5; °C
